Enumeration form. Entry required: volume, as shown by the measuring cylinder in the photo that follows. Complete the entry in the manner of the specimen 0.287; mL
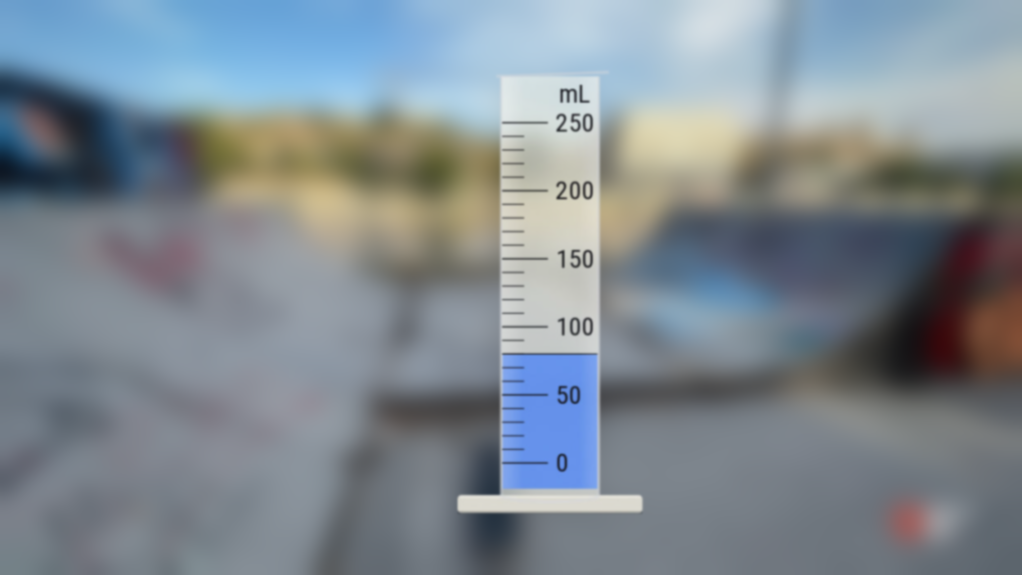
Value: 80; mL
